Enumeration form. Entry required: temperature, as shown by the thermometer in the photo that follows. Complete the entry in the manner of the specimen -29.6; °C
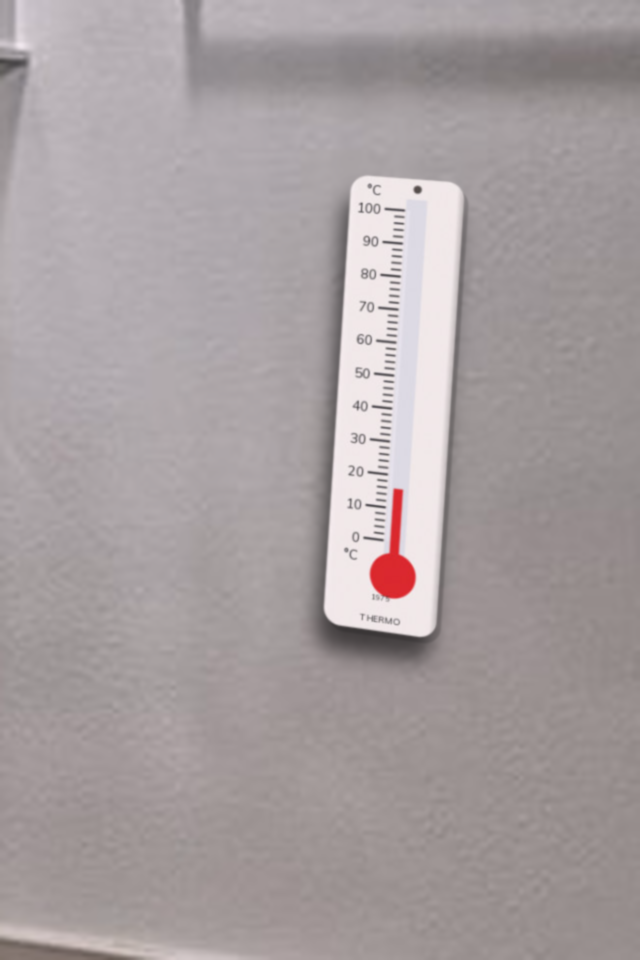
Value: 16; °C
